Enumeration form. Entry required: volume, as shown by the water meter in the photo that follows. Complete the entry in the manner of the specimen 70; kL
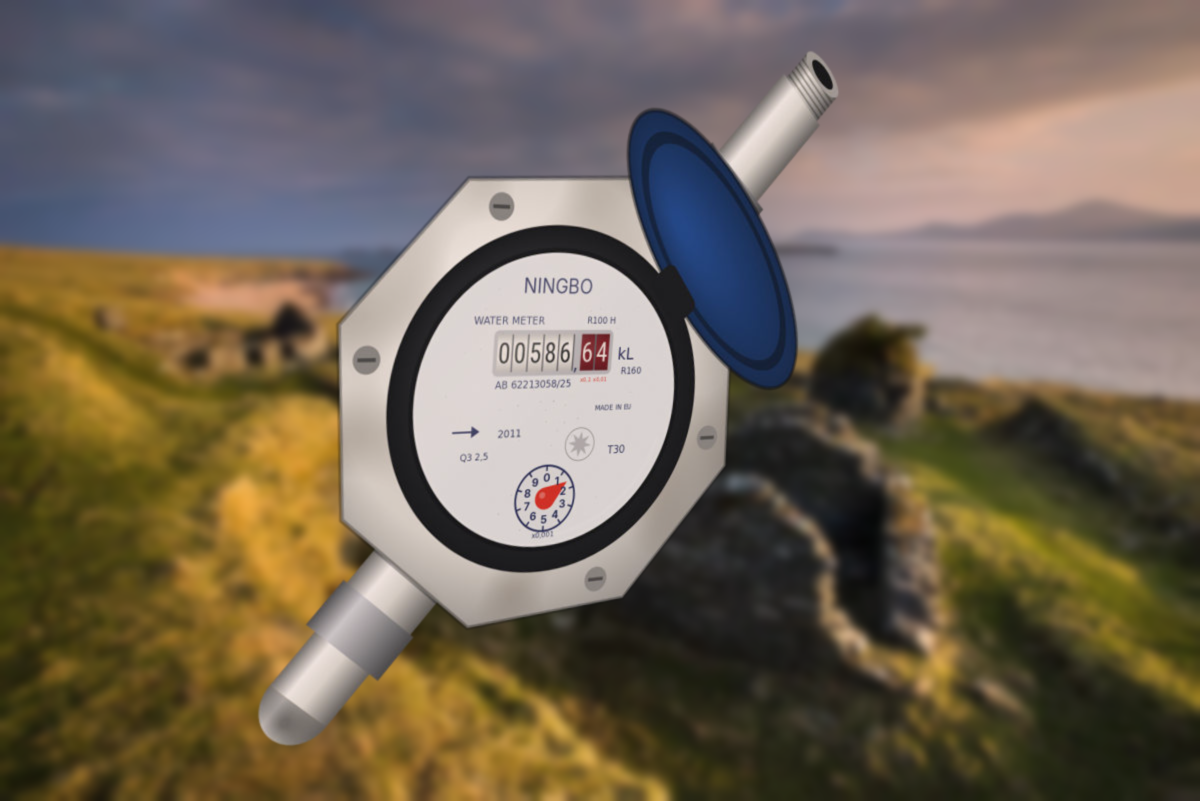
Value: 586.641; kL
